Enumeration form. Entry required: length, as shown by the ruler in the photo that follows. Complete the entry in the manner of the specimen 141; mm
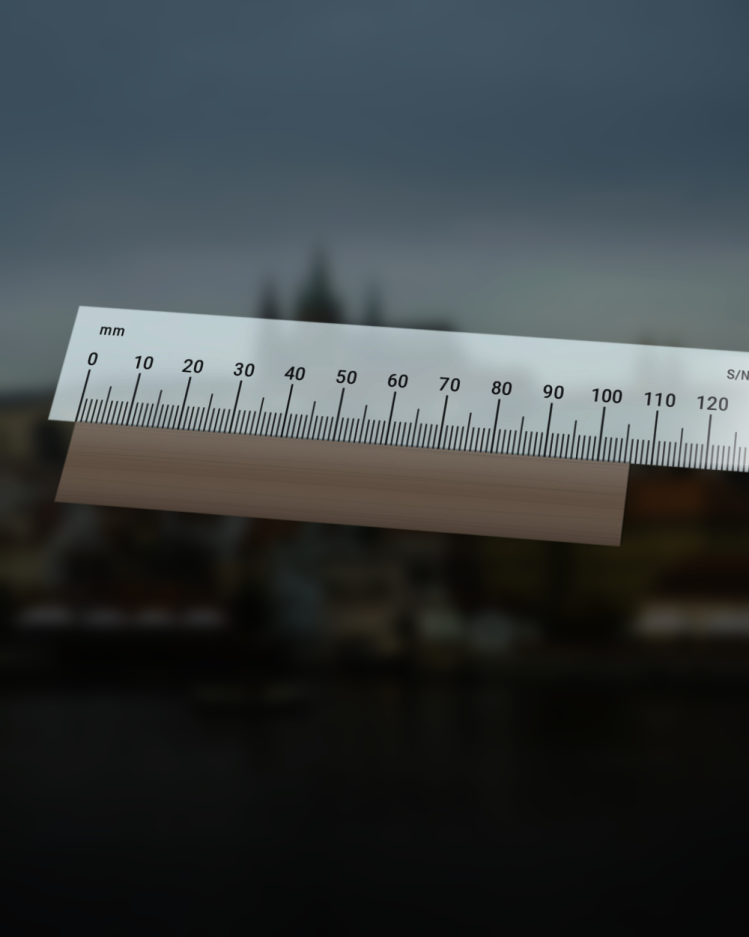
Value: 106; mm
